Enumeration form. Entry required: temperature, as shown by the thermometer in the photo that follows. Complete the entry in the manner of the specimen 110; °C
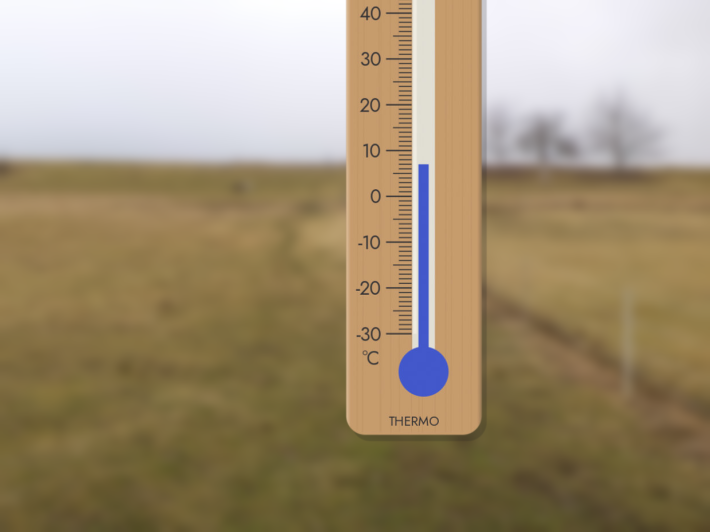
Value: 7; °C
